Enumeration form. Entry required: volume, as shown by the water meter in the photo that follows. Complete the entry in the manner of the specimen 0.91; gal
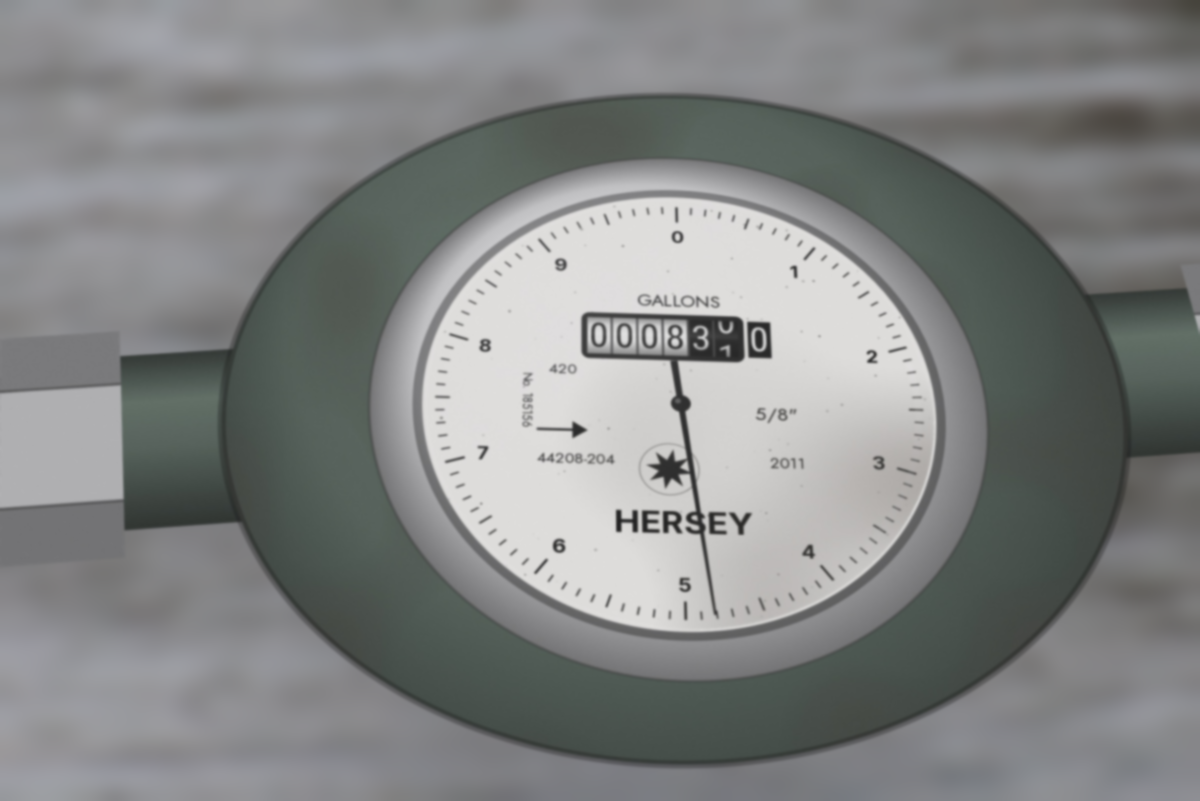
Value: 8304.8; gal
